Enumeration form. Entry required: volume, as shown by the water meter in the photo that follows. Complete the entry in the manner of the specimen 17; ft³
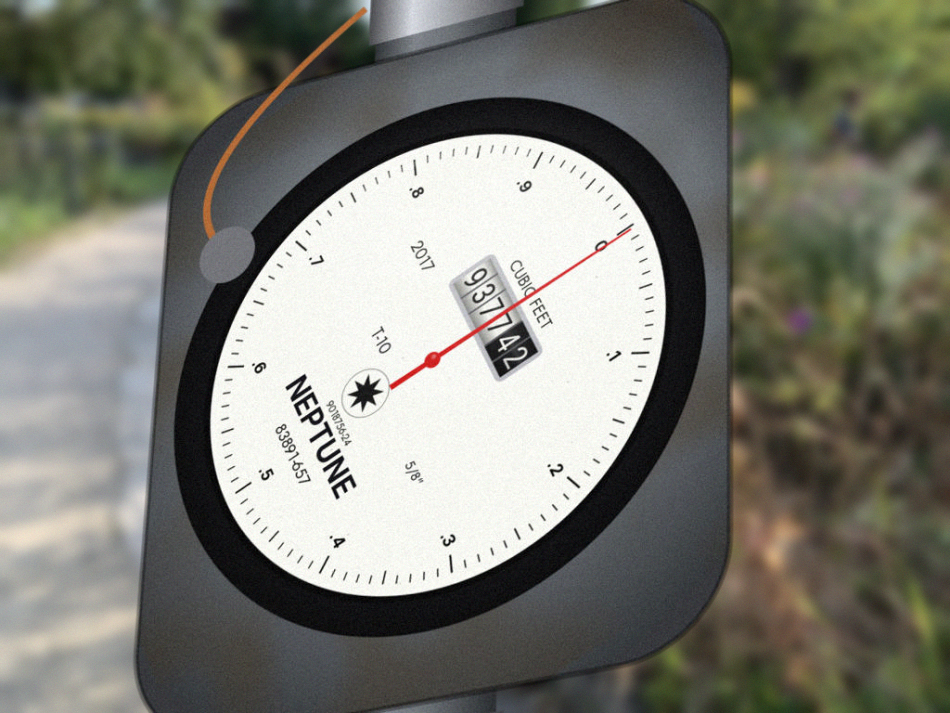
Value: 937742.00; ft³
